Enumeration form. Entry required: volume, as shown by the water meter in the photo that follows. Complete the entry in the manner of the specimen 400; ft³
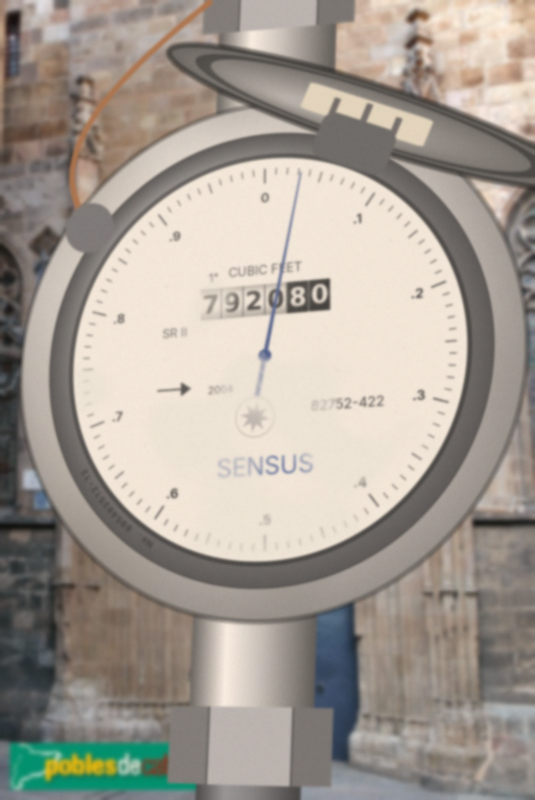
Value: 792080.03; ft³
